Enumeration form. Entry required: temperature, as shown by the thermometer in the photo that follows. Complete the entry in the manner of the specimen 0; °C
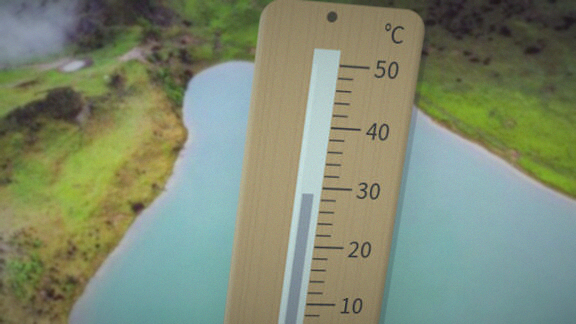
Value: 29; °C
